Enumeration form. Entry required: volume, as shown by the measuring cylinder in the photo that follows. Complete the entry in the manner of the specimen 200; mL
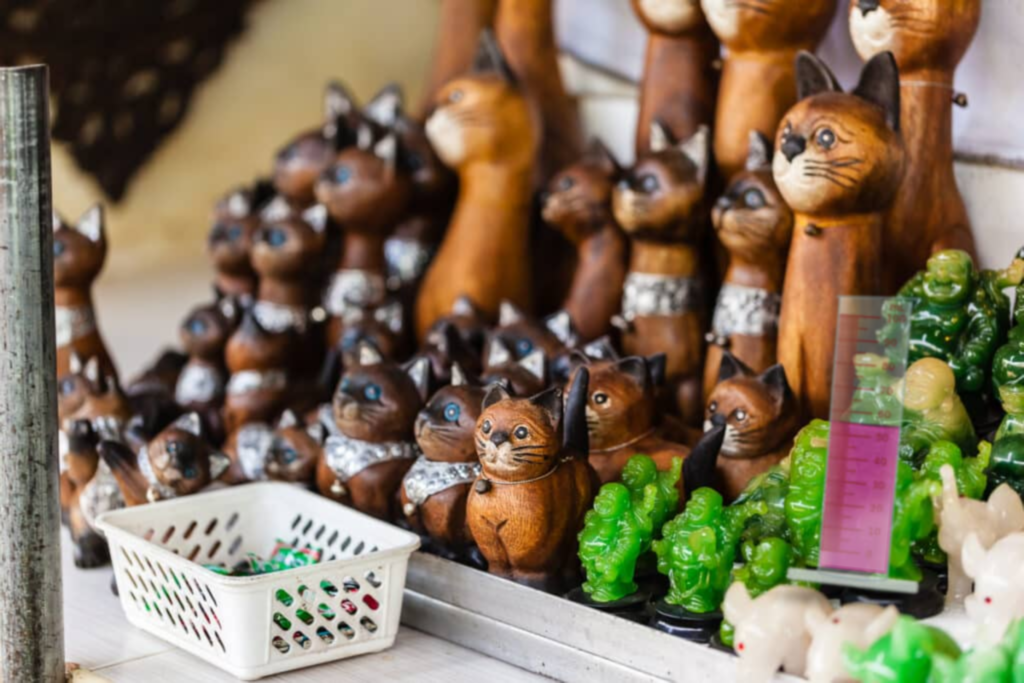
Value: 55; mL
